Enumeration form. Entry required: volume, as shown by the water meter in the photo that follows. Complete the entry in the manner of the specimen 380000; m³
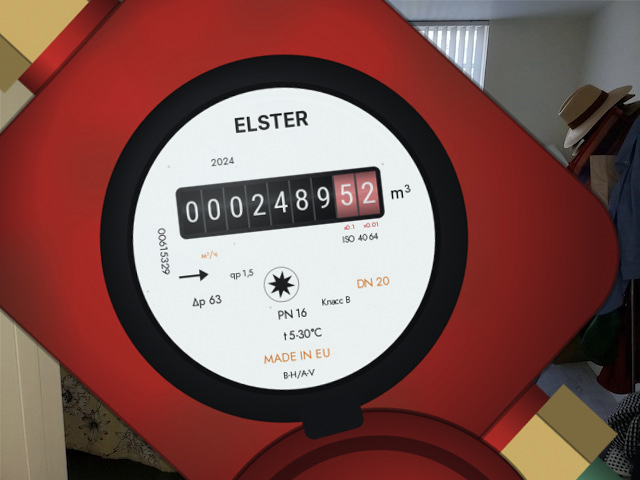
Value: 2489.52; m³
